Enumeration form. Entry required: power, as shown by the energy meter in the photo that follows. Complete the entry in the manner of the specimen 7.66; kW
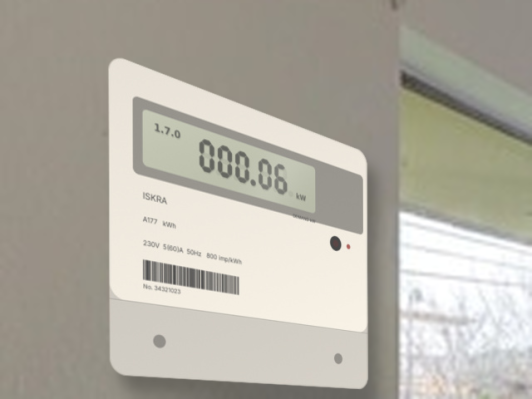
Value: 0.06; kW
